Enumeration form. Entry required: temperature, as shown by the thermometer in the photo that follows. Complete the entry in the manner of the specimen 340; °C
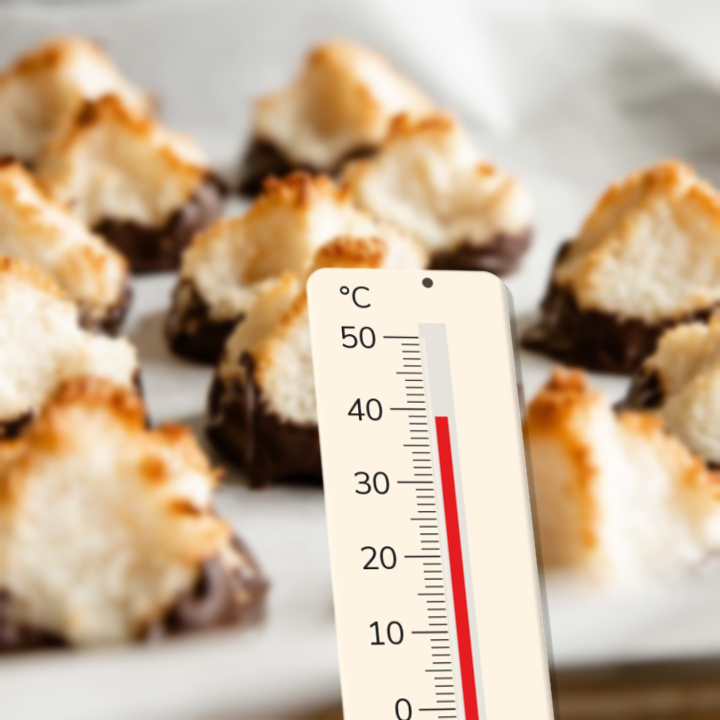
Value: 39; °C
